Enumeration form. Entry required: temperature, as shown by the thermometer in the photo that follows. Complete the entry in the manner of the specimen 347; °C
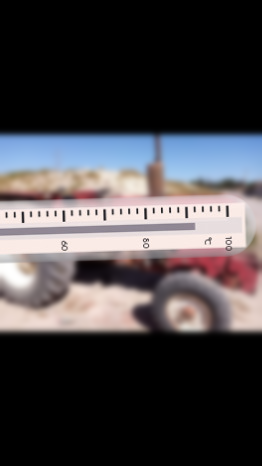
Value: 92; °C
